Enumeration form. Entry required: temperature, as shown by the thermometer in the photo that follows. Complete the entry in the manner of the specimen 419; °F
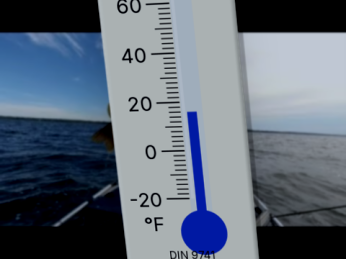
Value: 16; °F
